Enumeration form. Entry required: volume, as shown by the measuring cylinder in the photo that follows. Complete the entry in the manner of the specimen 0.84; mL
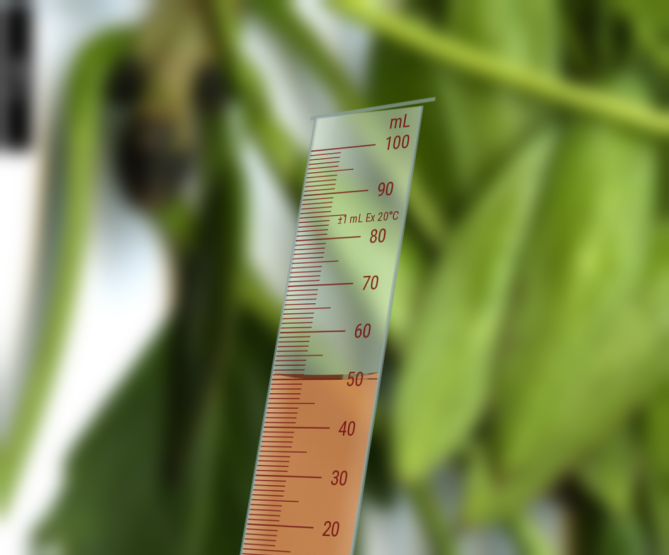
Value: 50; mL
